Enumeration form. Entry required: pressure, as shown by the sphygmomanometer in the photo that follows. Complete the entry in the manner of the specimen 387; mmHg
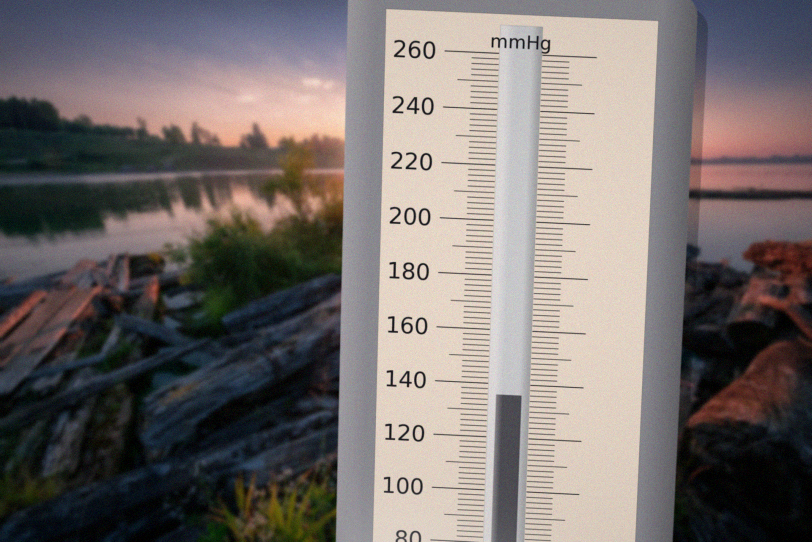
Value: 136; mmHg
